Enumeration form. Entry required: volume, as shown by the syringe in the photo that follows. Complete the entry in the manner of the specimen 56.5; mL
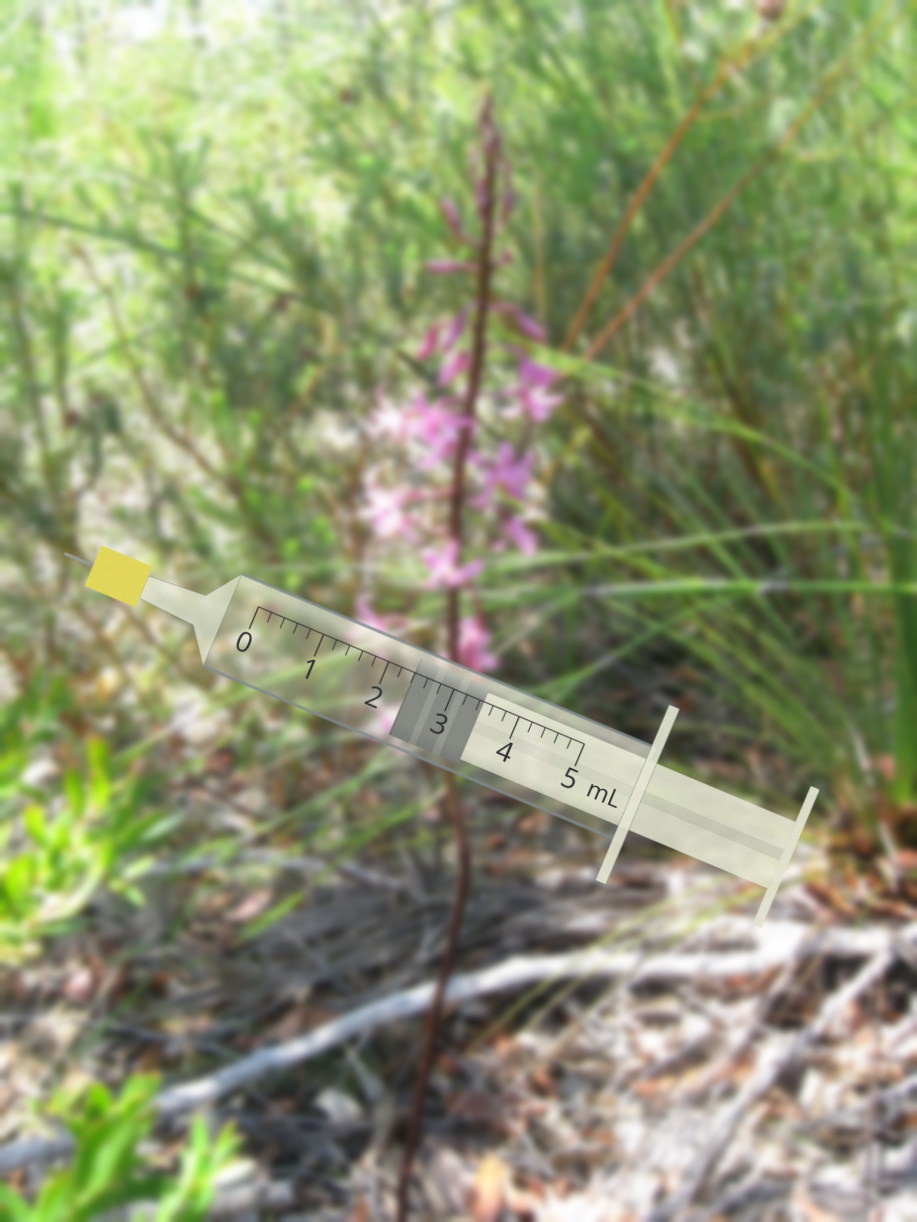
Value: 2.4; mL
